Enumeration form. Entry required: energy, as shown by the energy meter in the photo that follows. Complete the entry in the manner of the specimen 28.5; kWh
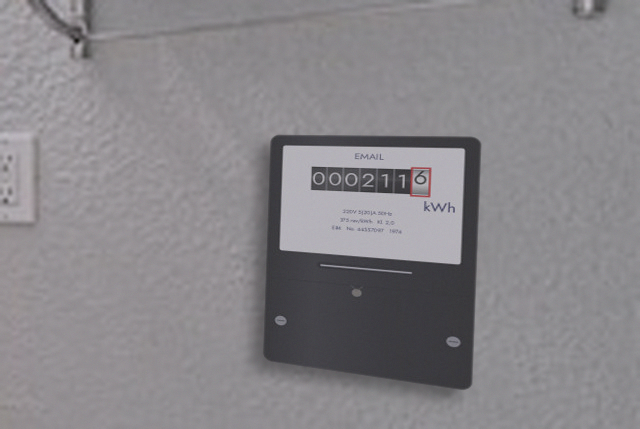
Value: 211.6; kWh
